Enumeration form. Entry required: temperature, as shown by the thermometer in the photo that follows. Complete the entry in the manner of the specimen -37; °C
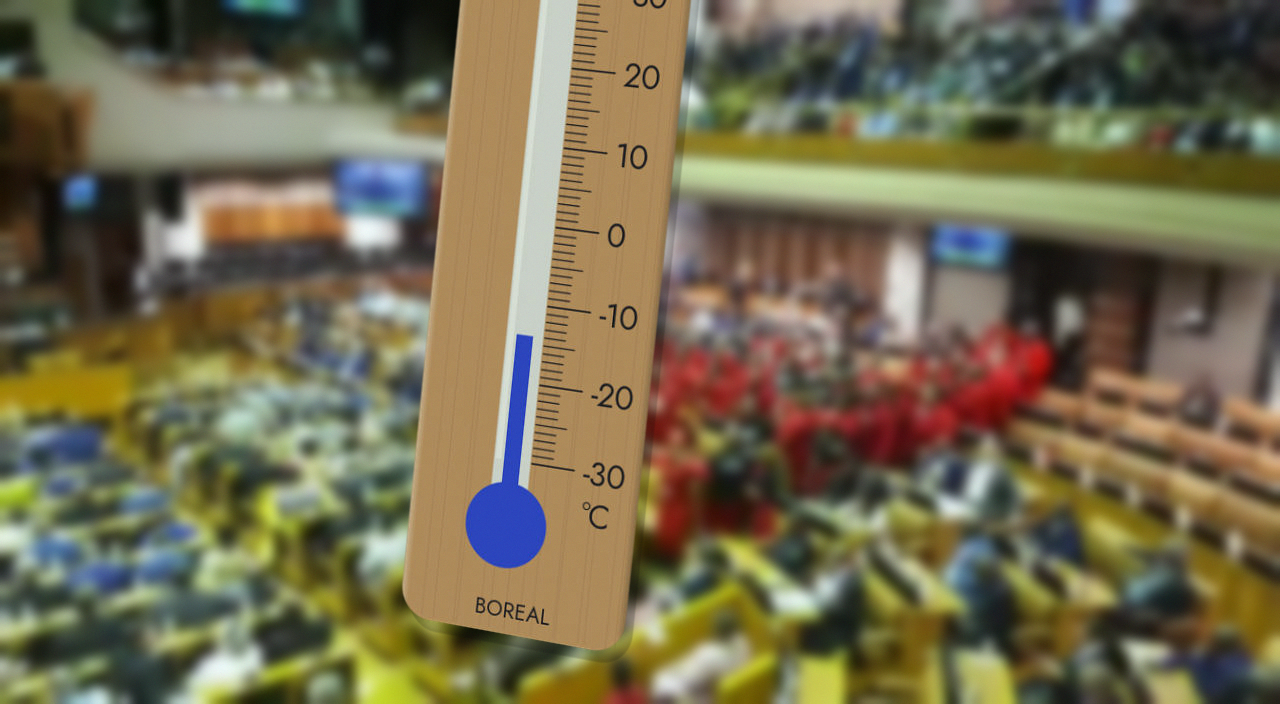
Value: -14; °C
